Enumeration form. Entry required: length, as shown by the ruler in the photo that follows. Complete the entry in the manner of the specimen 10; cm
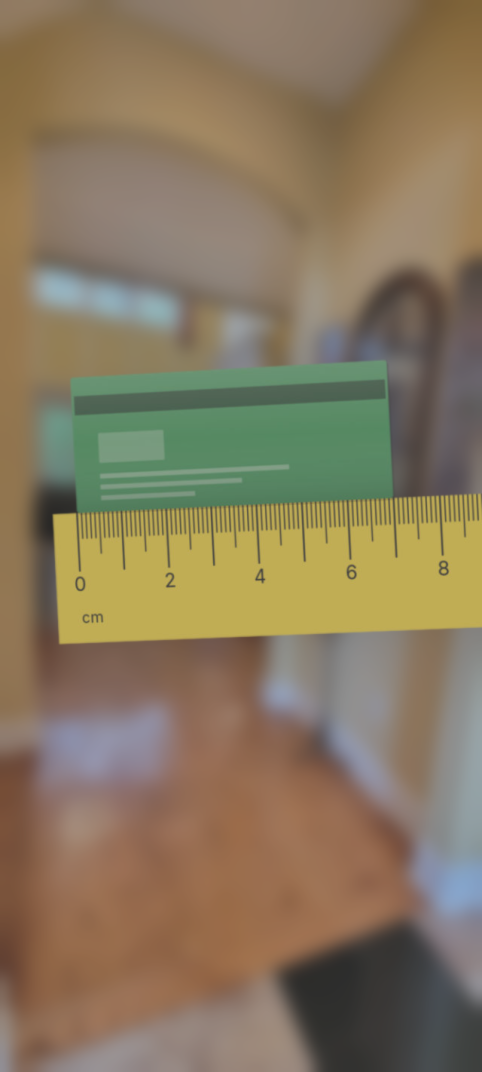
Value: 7; cm
